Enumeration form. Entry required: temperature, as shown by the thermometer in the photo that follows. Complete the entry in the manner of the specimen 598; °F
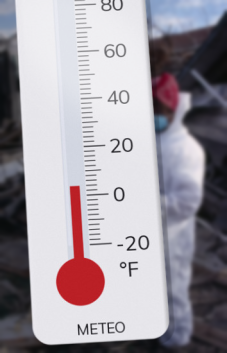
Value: 4; °F
